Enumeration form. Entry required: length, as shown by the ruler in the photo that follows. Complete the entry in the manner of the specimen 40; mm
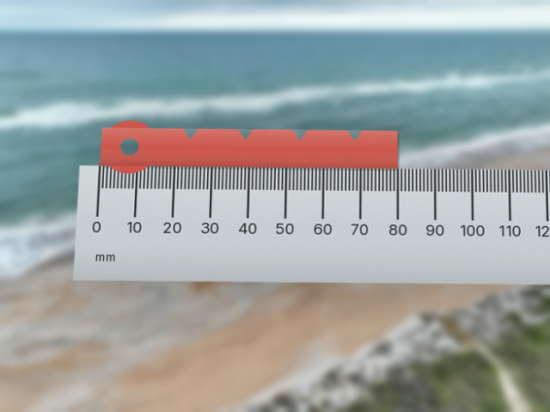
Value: 80; mm
